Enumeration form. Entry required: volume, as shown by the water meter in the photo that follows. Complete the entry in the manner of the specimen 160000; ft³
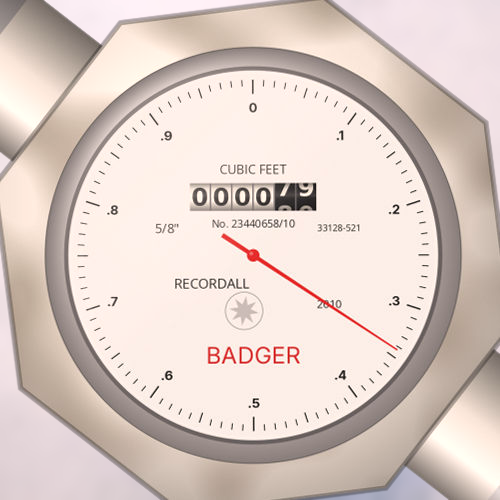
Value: 79.34; ft³
